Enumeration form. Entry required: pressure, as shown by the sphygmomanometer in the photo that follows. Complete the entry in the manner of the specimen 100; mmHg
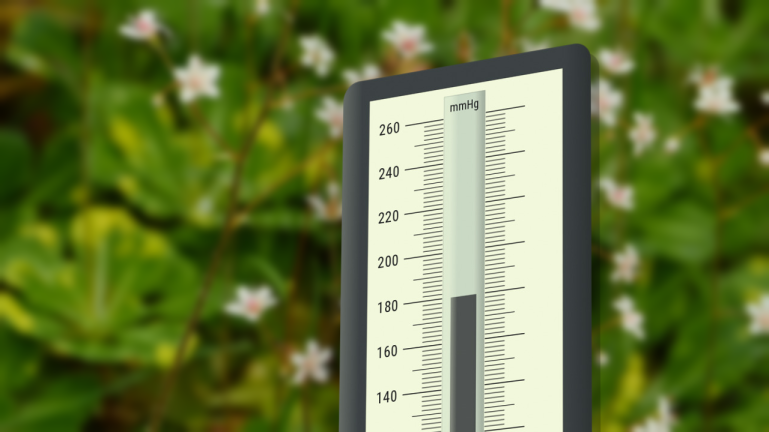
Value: 180; mmHg
